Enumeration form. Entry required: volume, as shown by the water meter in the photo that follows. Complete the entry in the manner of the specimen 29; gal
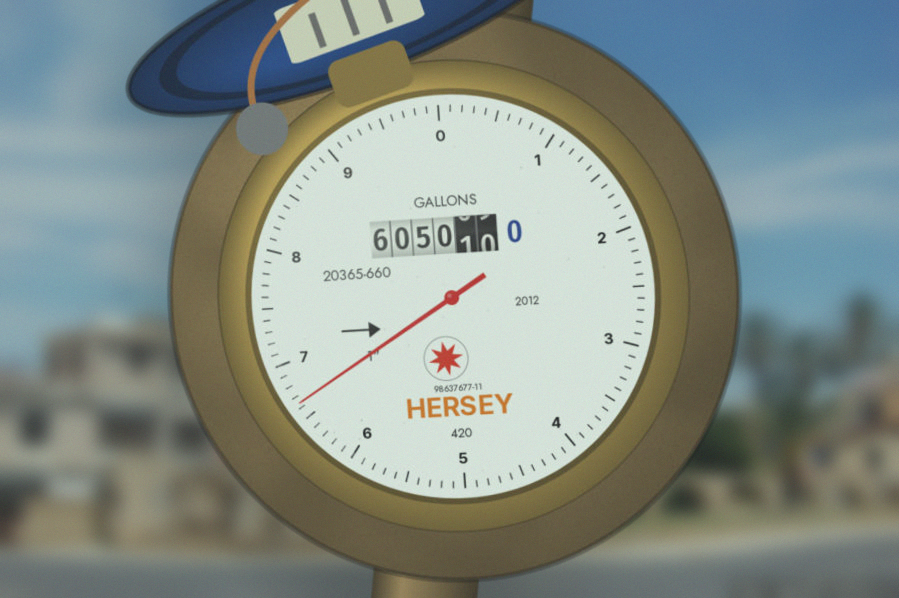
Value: 6050096.6; gal
